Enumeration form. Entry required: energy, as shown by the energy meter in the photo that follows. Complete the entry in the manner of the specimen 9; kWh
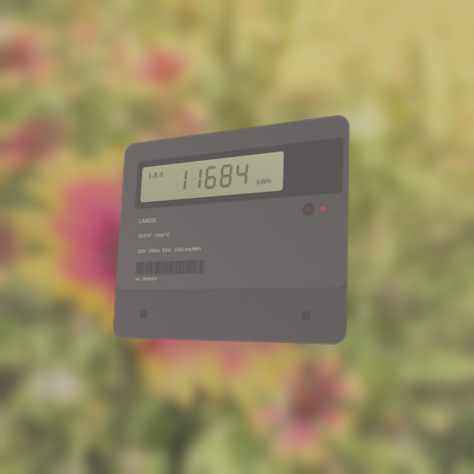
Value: 11684; kWh
